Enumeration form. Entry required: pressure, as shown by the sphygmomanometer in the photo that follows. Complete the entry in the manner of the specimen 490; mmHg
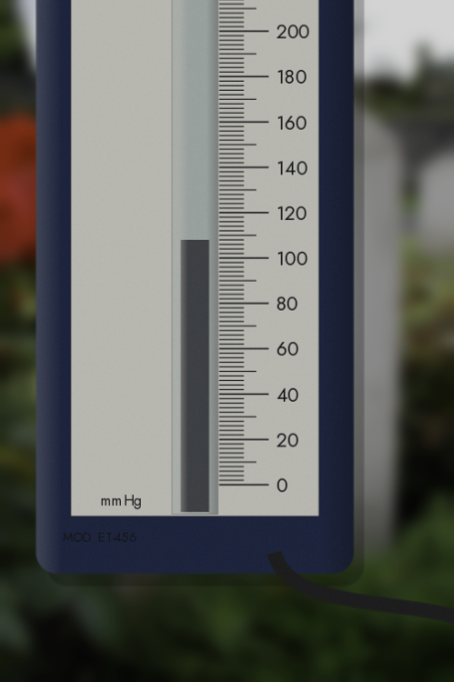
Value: 108; mmHg
